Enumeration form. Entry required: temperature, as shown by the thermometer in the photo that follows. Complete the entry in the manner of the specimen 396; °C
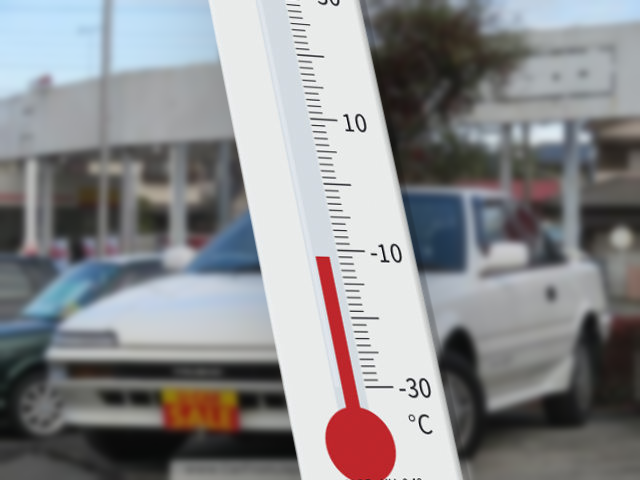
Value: -11; °C
